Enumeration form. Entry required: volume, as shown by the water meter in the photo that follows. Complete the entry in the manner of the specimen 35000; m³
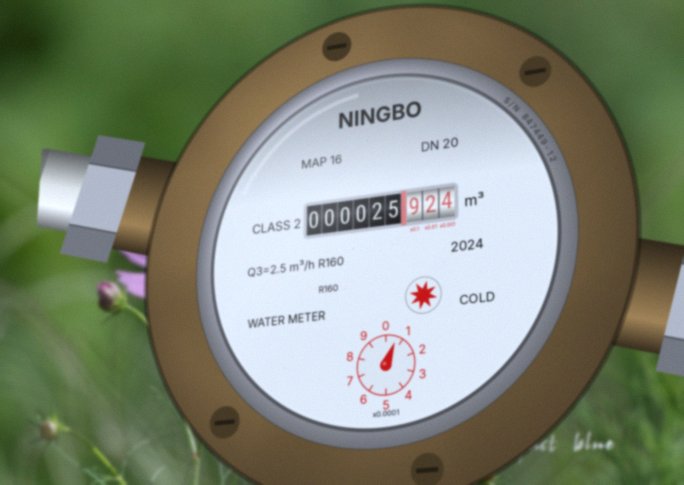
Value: 25.9240; m³
